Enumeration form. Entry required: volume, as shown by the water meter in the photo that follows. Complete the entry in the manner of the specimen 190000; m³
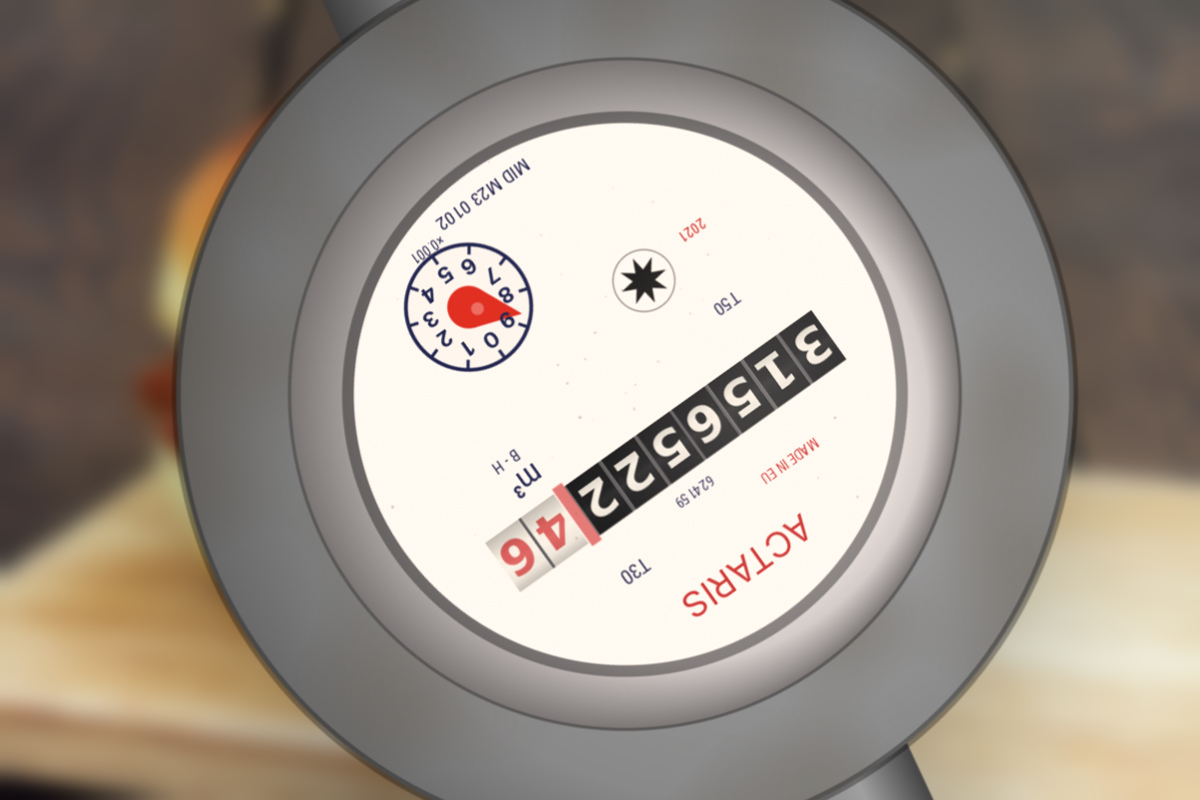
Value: 3156522.468; m³
